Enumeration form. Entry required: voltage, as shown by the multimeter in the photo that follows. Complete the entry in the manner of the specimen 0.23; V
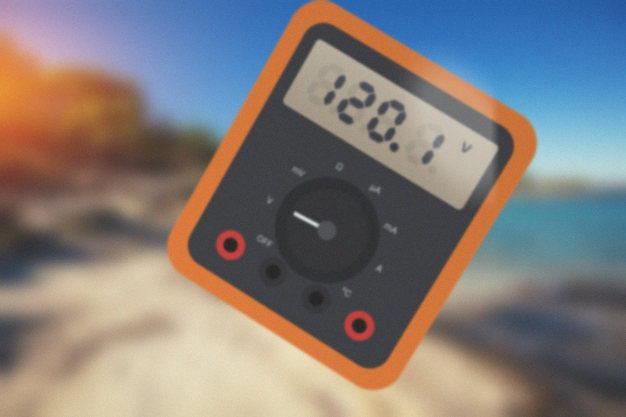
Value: 120.1; V
